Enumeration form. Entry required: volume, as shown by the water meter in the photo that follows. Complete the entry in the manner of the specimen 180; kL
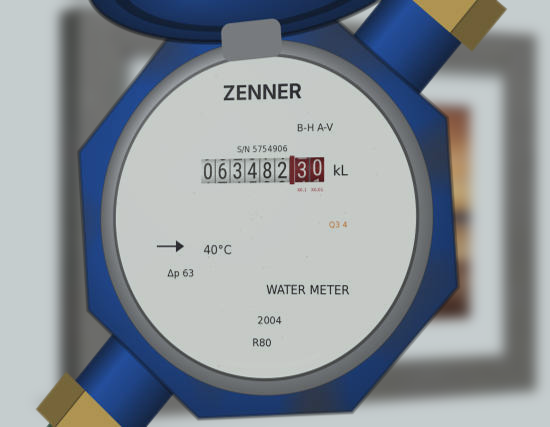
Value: 63482.30; kL
